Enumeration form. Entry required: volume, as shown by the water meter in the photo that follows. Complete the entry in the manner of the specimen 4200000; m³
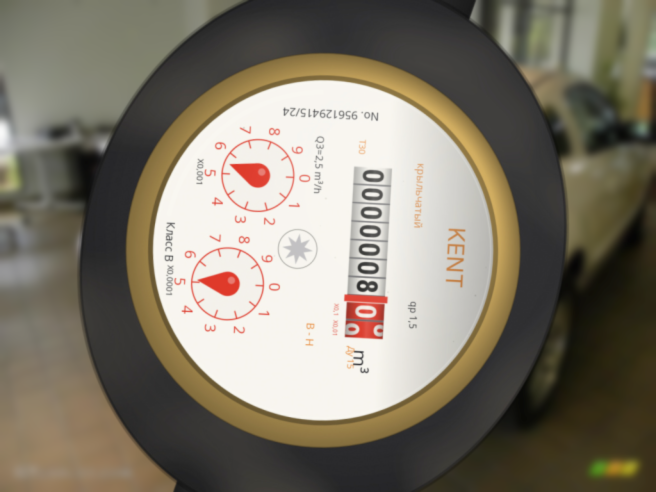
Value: 8.0855; m³
